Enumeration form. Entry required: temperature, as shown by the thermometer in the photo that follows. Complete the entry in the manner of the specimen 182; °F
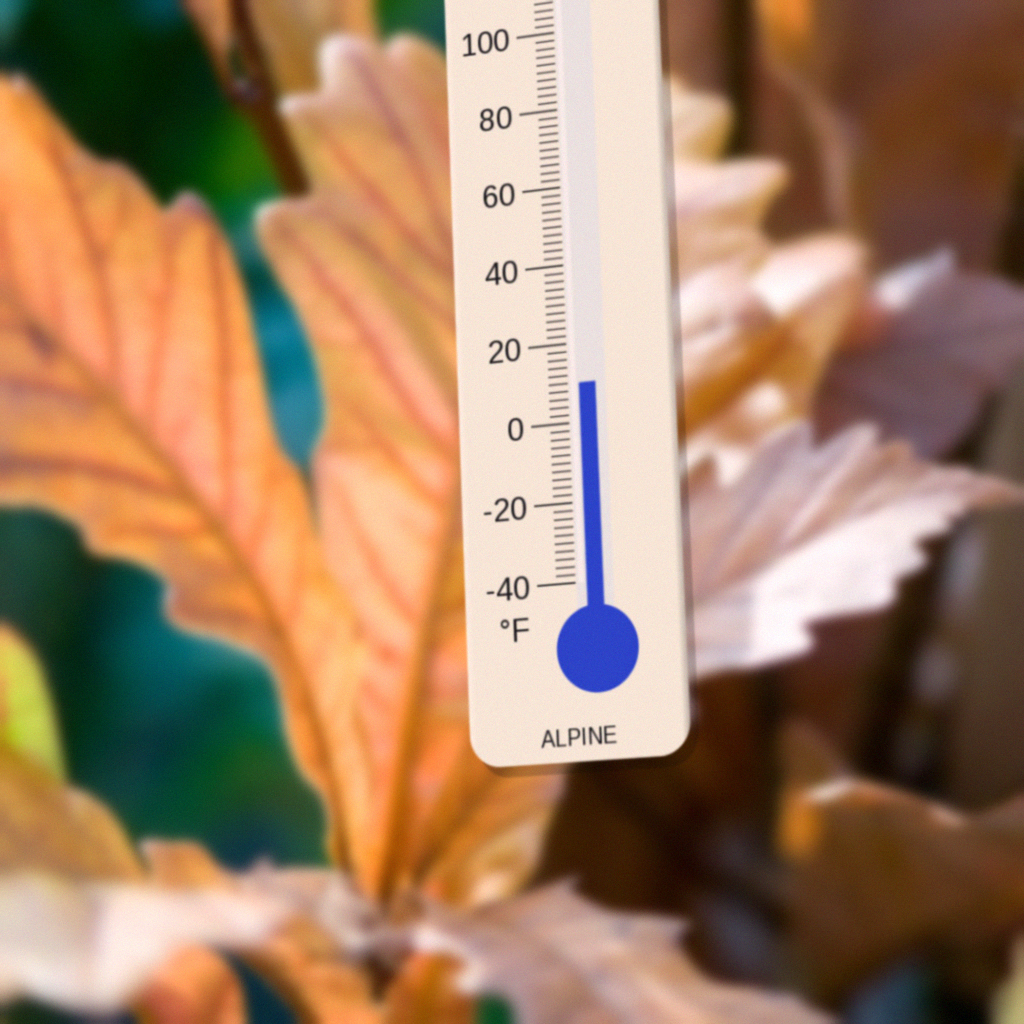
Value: 10; °F
